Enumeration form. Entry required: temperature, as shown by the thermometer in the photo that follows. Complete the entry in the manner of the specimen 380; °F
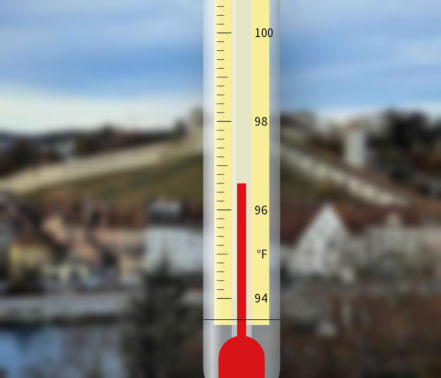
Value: 96.6; °F
